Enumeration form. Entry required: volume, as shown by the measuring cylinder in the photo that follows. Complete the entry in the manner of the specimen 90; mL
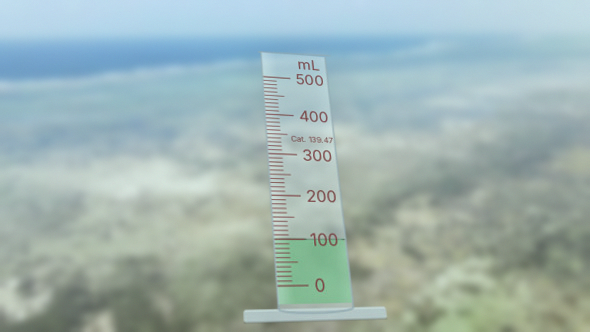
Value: 100; mL
